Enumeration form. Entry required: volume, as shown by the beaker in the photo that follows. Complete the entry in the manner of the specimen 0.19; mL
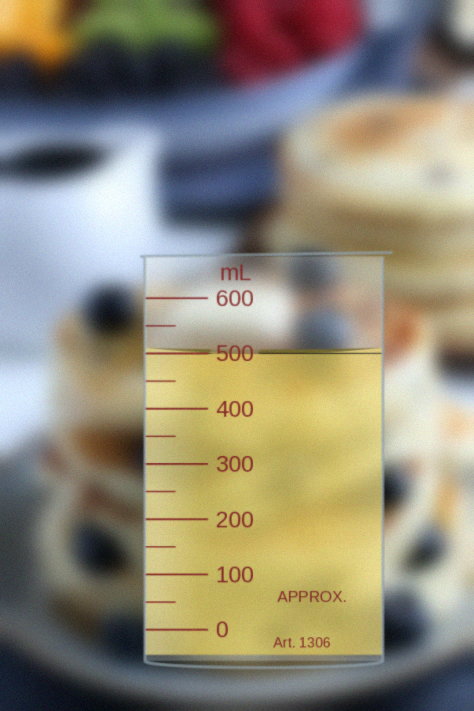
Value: 500; mL
